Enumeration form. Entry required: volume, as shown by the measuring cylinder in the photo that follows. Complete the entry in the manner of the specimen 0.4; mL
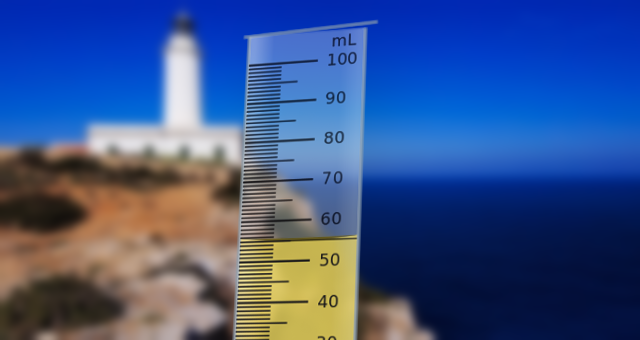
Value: 55; mL
